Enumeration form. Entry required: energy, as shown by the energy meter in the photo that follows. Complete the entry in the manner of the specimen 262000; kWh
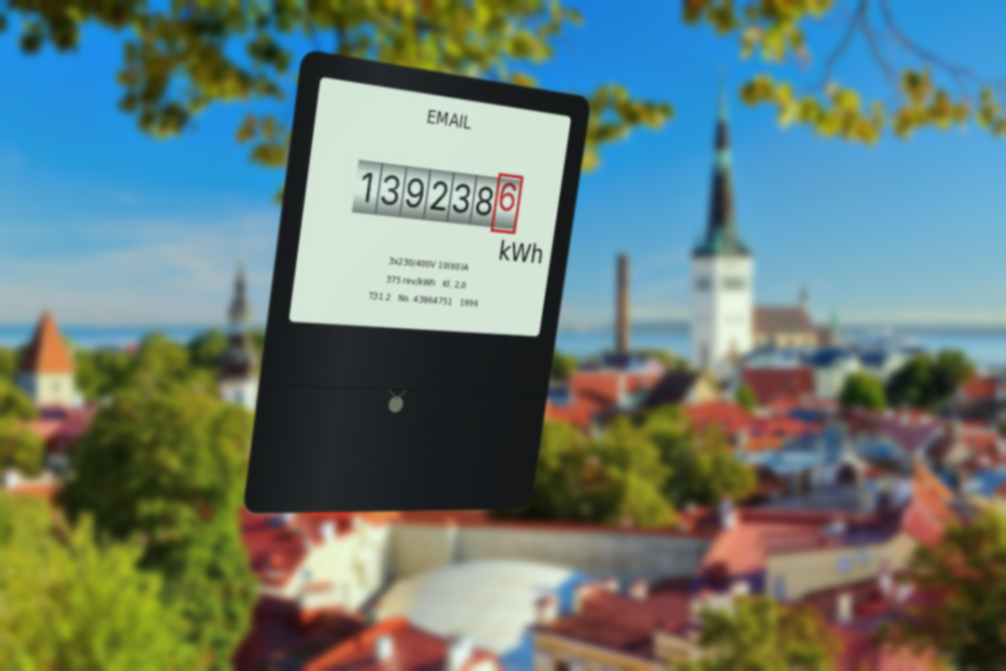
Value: 139238.6; kWh
